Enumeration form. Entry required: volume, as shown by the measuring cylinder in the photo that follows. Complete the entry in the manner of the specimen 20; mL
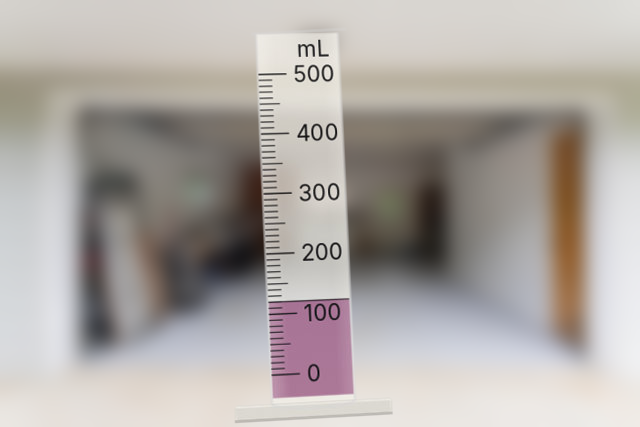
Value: 120; mL
